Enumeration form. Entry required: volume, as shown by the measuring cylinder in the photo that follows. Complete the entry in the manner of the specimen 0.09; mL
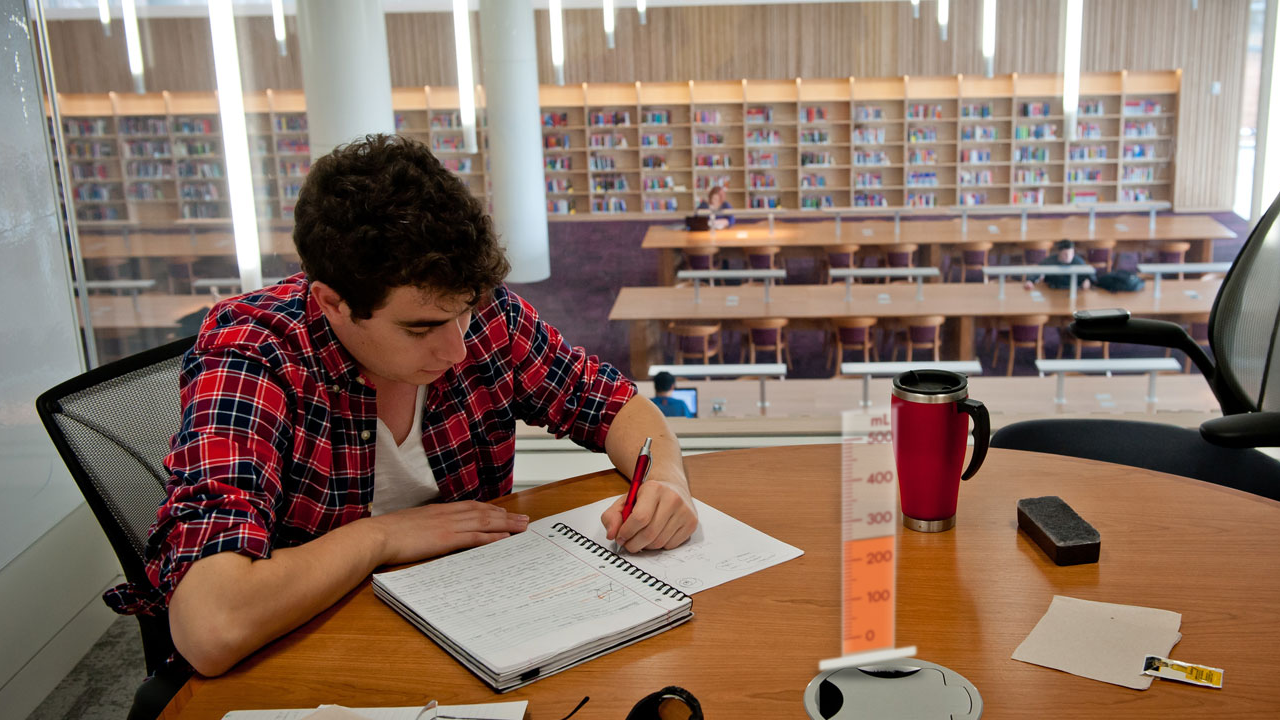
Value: 250; mL
